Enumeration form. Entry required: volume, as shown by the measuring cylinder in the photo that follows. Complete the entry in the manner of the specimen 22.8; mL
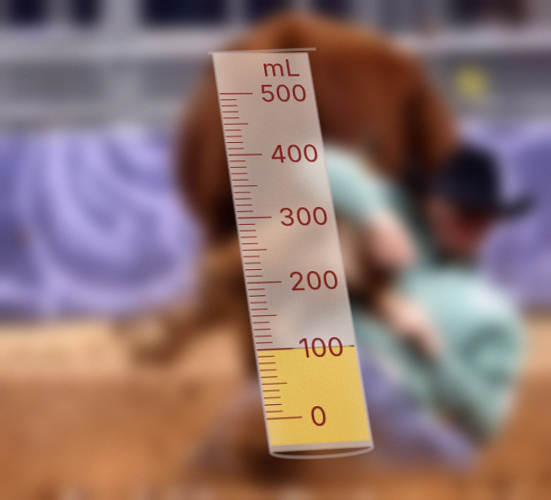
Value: 100; mL
